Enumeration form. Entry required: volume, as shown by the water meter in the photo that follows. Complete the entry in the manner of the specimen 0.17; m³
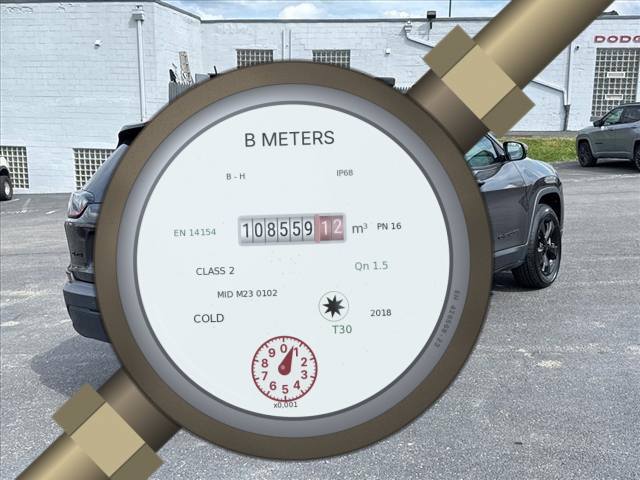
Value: 108559.120; m³
